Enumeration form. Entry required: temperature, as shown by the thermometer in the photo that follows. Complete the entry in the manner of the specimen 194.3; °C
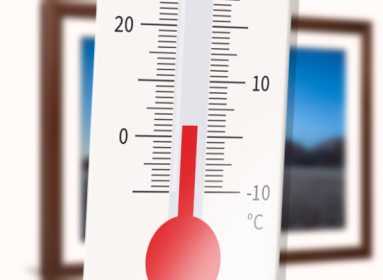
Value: 2; °C
